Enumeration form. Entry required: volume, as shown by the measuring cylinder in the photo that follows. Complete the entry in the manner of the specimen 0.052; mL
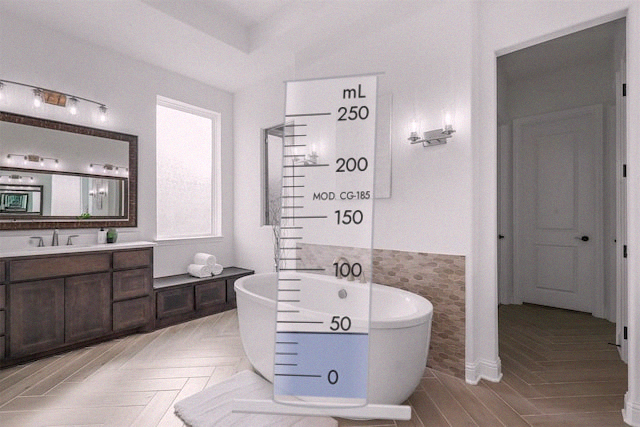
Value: 40; mL
